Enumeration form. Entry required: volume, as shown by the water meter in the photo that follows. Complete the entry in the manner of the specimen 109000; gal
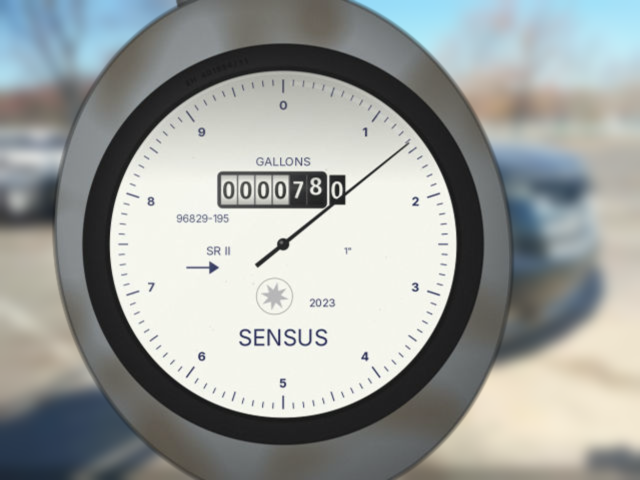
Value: 781.4; gal
